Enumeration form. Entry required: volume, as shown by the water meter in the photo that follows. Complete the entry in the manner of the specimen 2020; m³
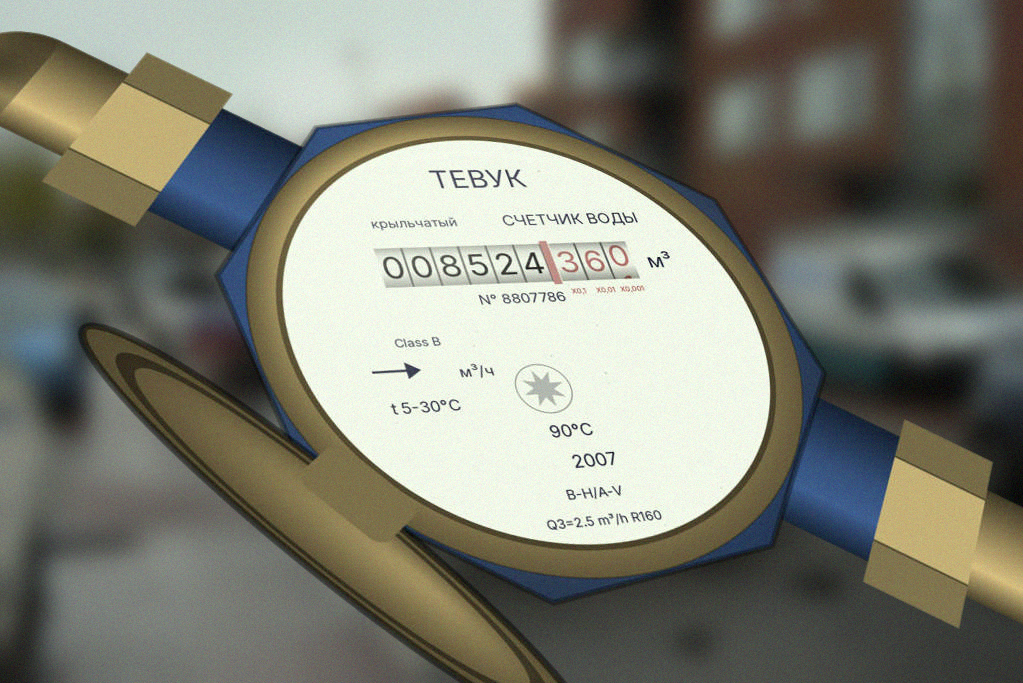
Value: 8524.360; m³
